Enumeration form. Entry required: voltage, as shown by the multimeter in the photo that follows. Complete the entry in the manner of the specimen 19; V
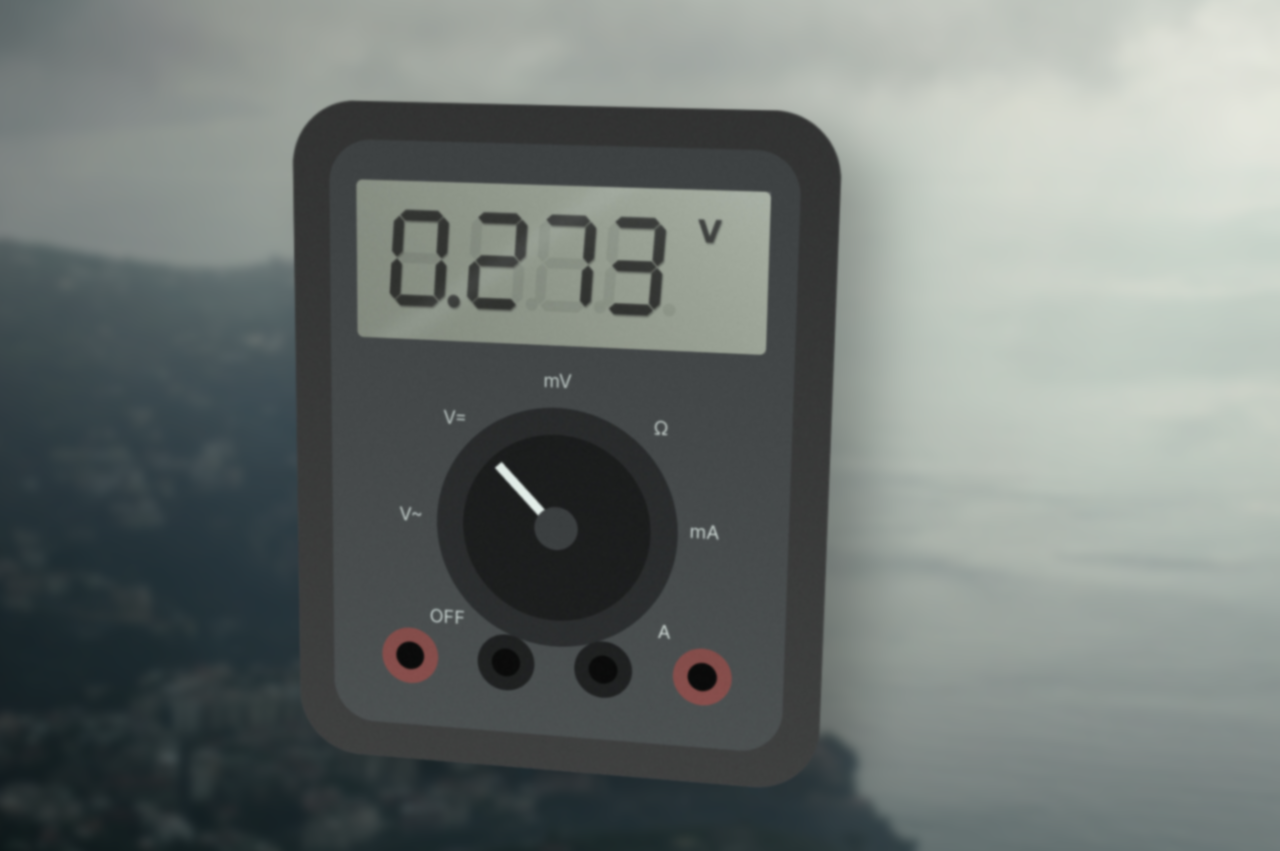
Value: 0.273; V
